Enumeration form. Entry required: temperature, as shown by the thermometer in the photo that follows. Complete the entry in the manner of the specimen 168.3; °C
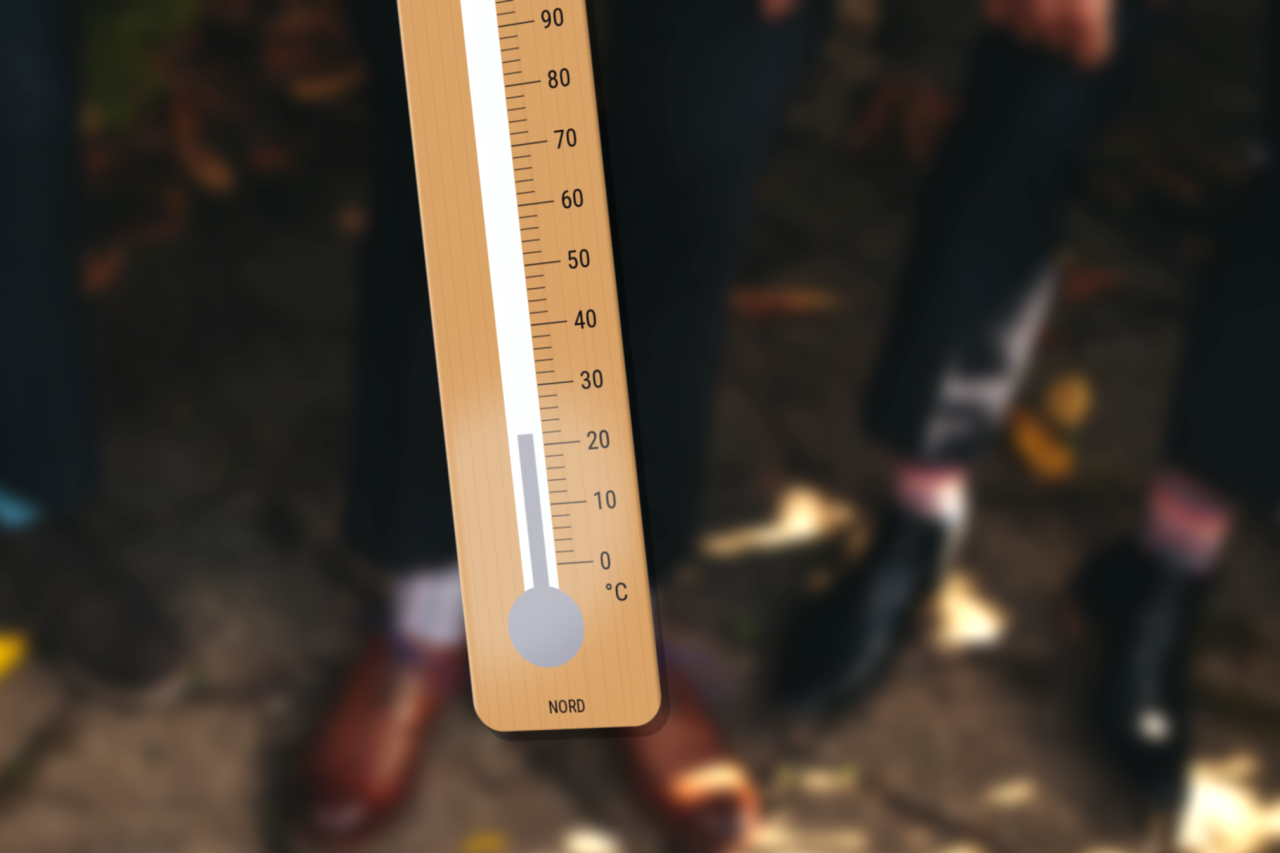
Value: 22; °C
